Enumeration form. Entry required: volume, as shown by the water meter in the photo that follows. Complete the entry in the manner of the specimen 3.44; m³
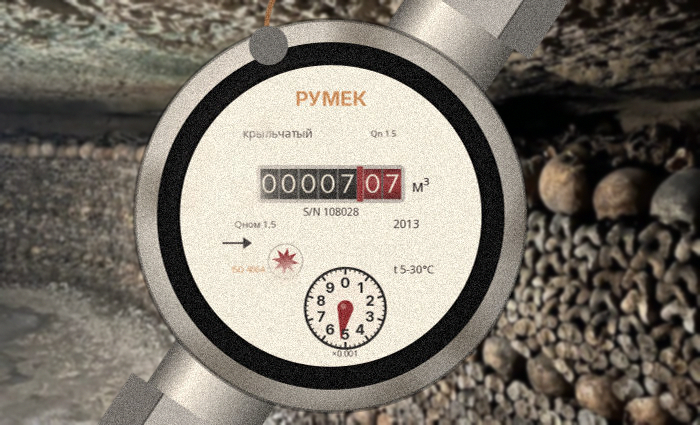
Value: 7.075; m³
